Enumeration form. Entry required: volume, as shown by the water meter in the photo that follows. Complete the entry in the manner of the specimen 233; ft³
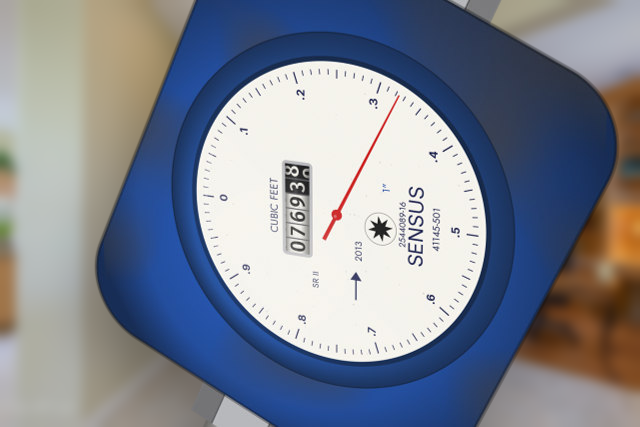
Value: 76938.32; ft³
